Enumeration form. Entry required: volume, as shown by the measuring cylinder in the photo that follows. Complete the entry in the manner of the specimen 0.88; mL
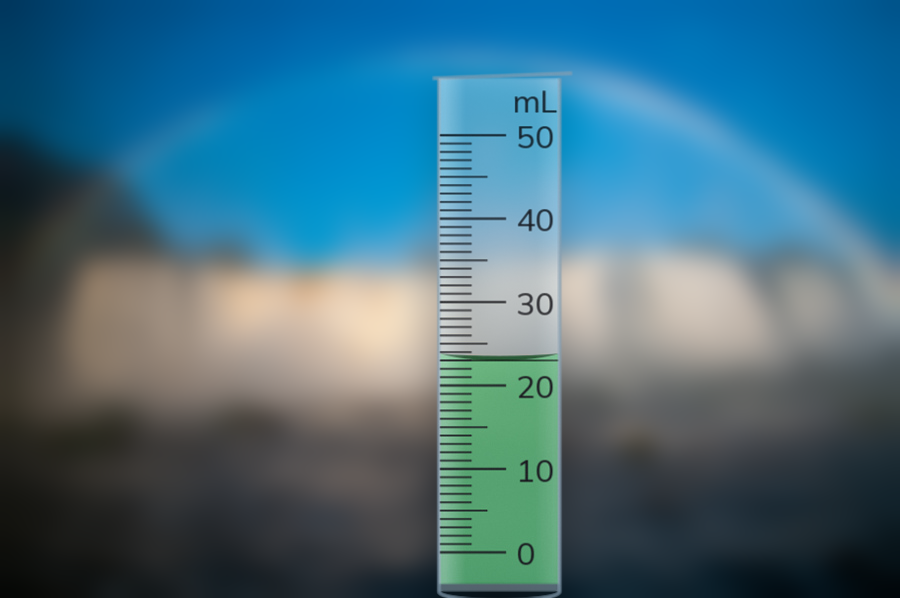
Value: 23; mL
